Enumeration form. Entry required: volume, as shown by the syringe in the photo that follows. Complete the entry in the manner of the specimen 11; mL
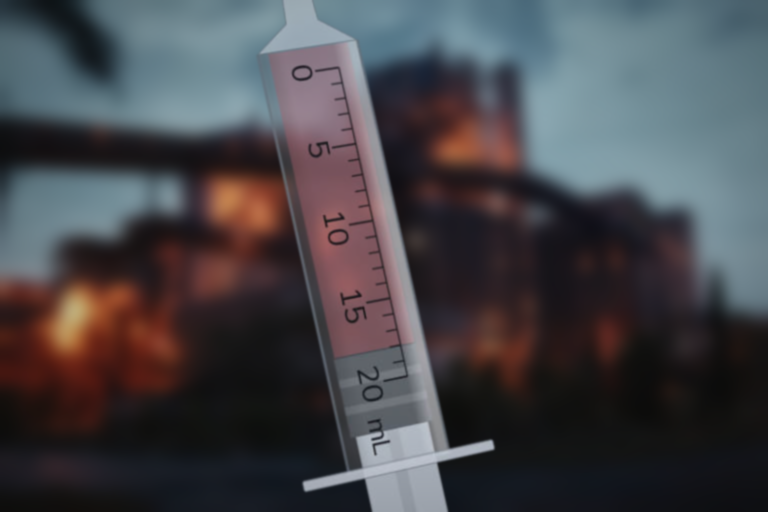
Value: 18; mL
